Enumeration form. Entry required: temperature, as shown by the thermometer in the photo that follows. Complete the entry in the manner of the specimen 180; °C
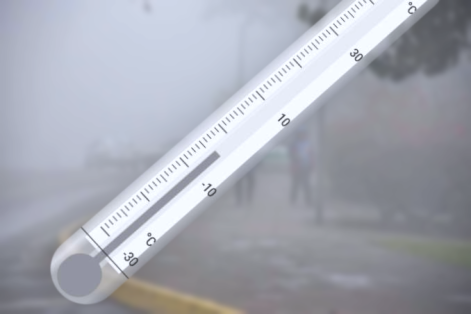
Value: -4; °C
